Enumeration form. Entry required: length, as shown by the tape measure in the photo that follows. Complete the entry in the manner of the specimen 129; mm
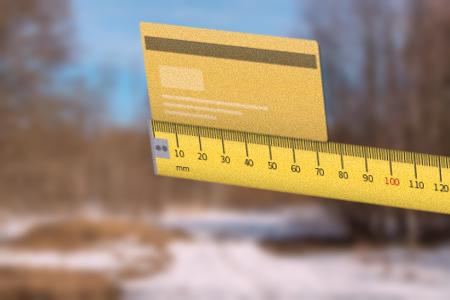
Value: 75; mm
